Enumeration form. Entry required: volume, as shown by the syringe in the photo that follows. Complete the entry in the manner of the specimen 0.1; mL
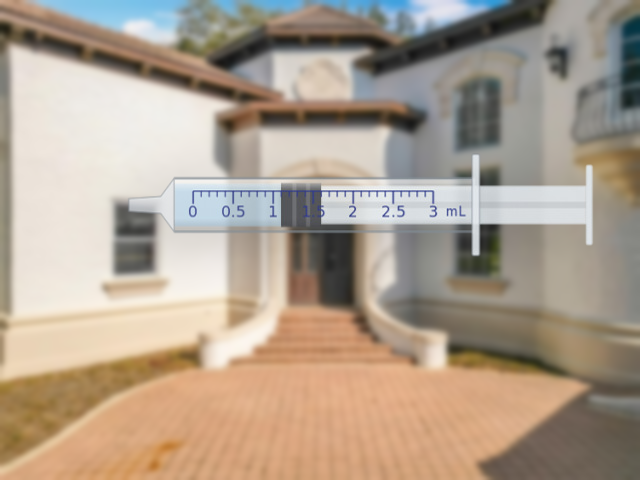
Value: 1.1; mL
